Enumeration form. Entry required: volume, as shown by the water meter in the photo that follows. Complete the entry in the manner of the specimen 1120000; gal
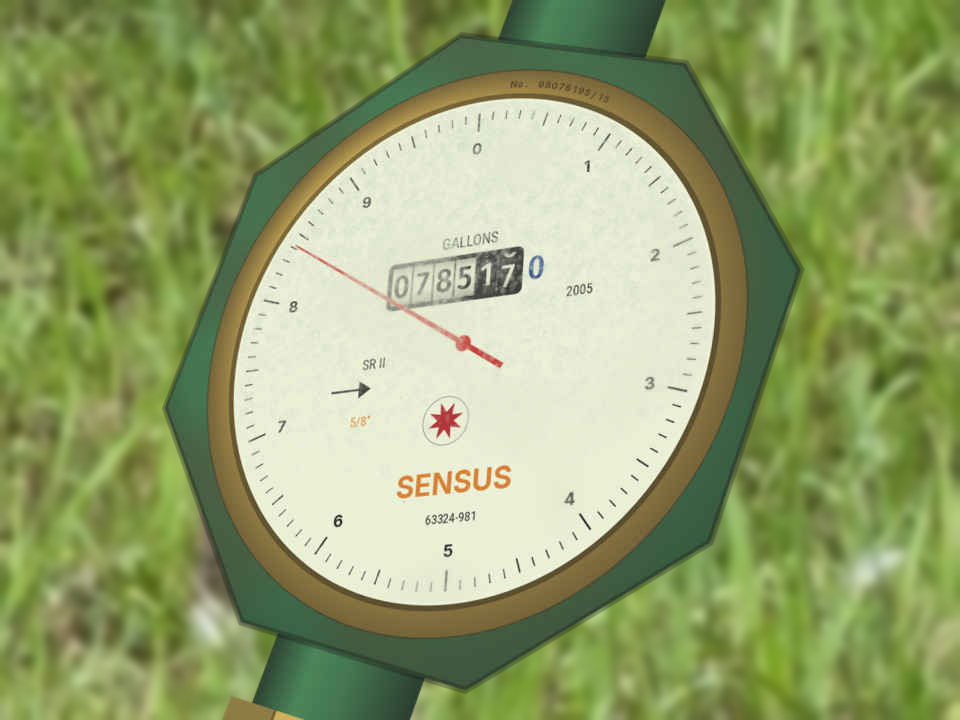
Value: 785168.4; gal
